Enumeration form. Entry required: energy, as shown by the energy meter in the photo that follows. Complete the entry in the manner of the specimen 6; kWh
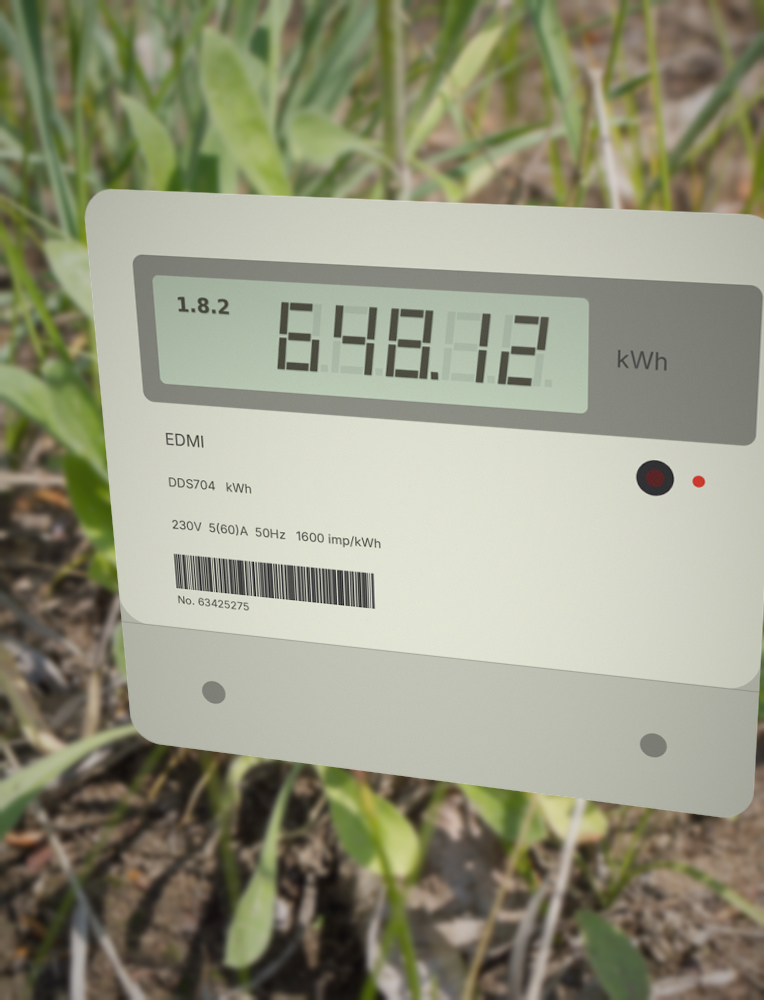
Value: 648.12; kWh
